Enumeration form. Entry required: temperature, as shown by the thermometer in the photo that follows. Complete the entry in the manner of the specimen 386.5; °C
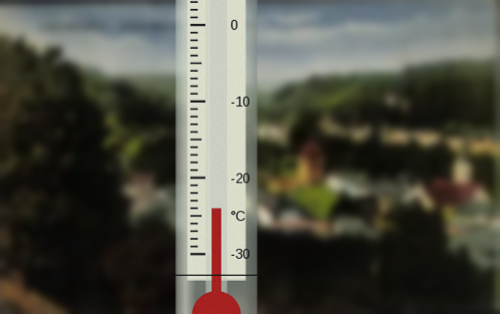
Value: -24; °C
